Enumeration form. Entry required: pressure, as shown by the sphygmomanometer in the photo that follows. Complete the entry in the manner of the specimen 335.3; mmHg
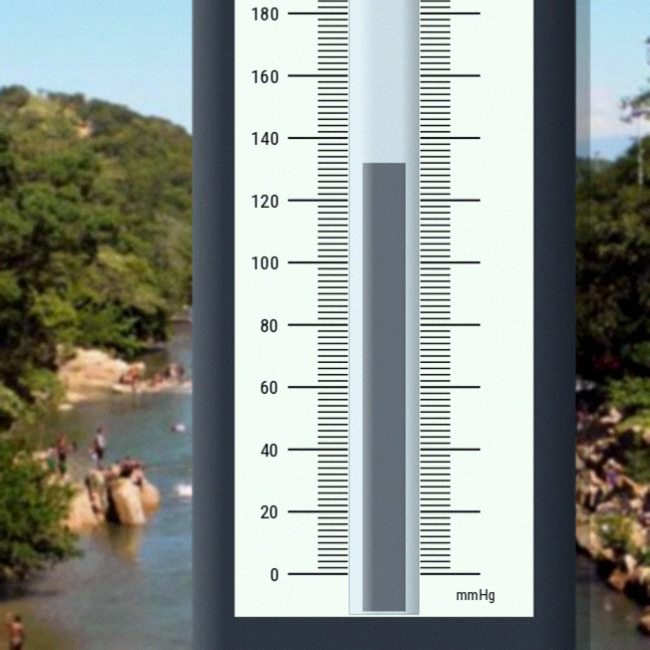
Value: 132; mmHg
